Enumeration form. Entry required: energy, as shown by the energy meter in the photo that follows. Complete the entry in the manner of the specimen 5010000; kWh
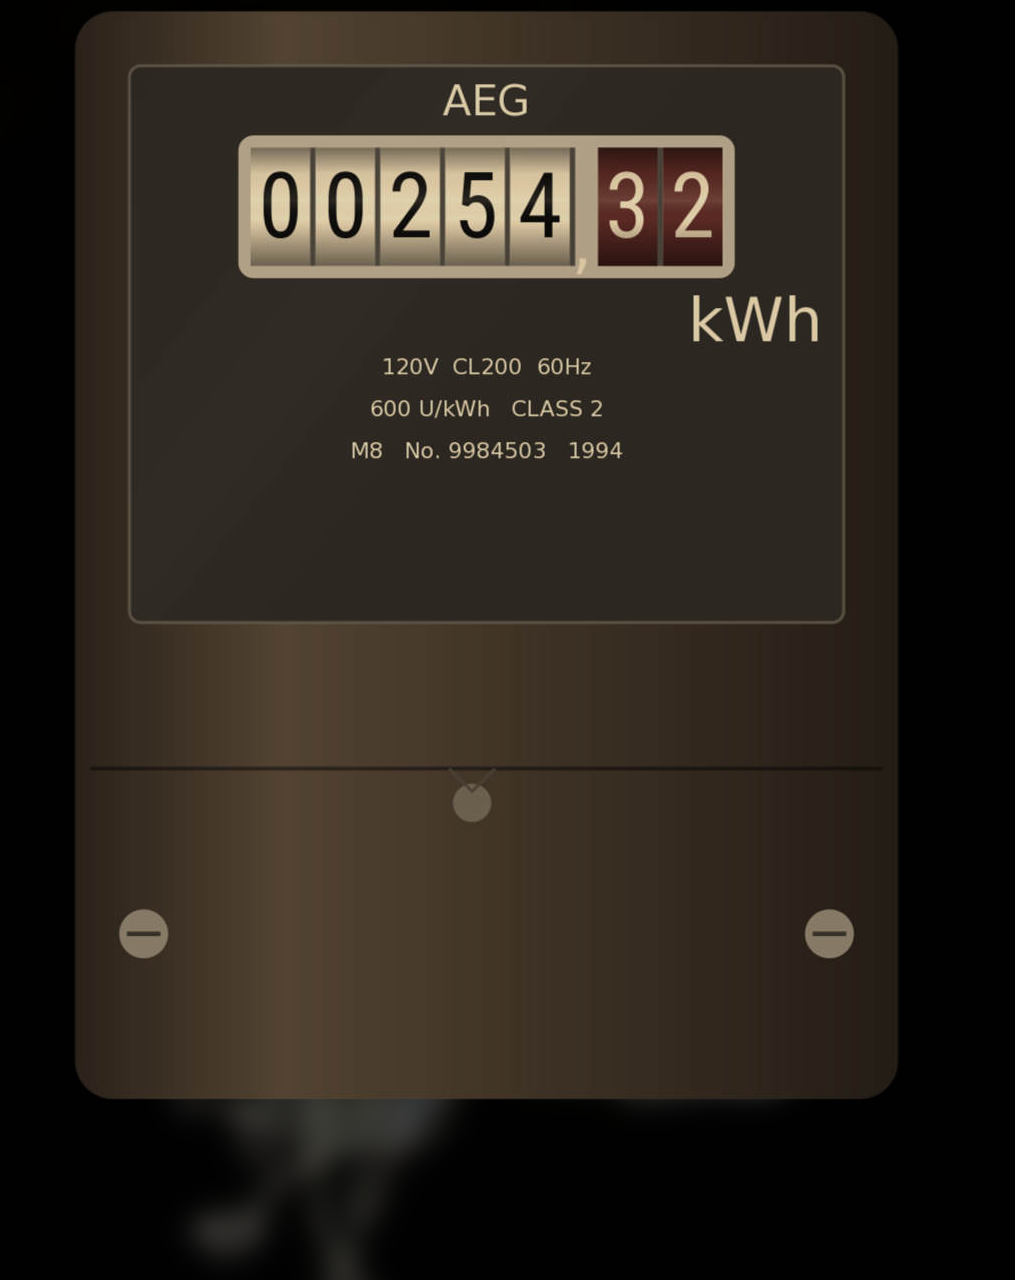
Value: 254.32; kWh
